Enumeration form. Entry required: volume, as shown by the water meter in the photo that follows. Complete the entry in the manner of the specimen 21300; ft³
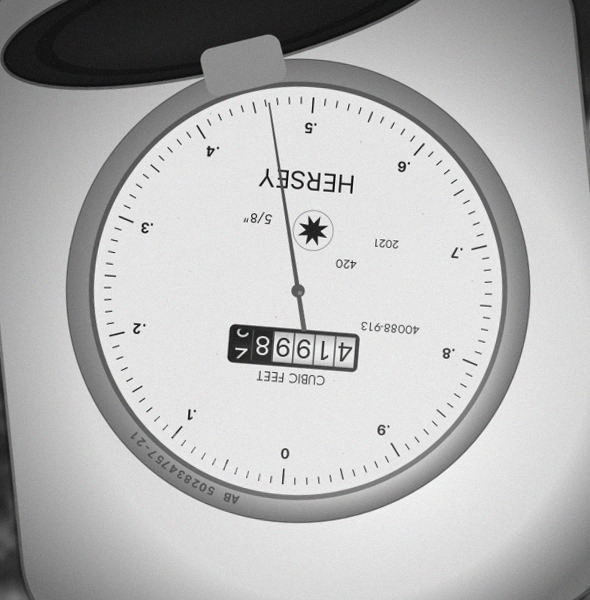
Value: 419982.46; ft³
